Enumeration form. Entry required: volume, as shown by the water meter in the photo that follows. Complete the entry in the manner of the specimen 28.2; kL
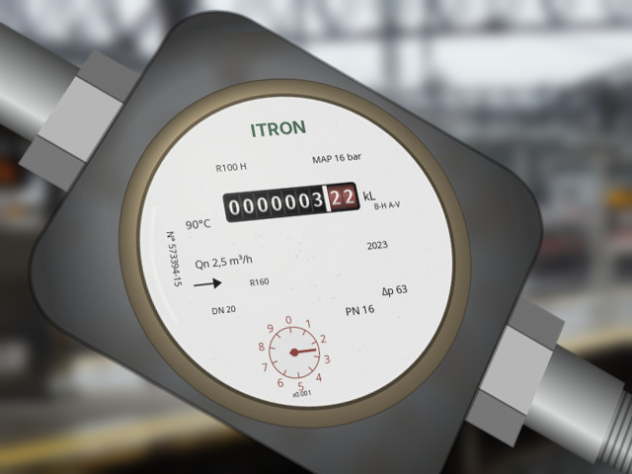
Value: 3.222; kL
